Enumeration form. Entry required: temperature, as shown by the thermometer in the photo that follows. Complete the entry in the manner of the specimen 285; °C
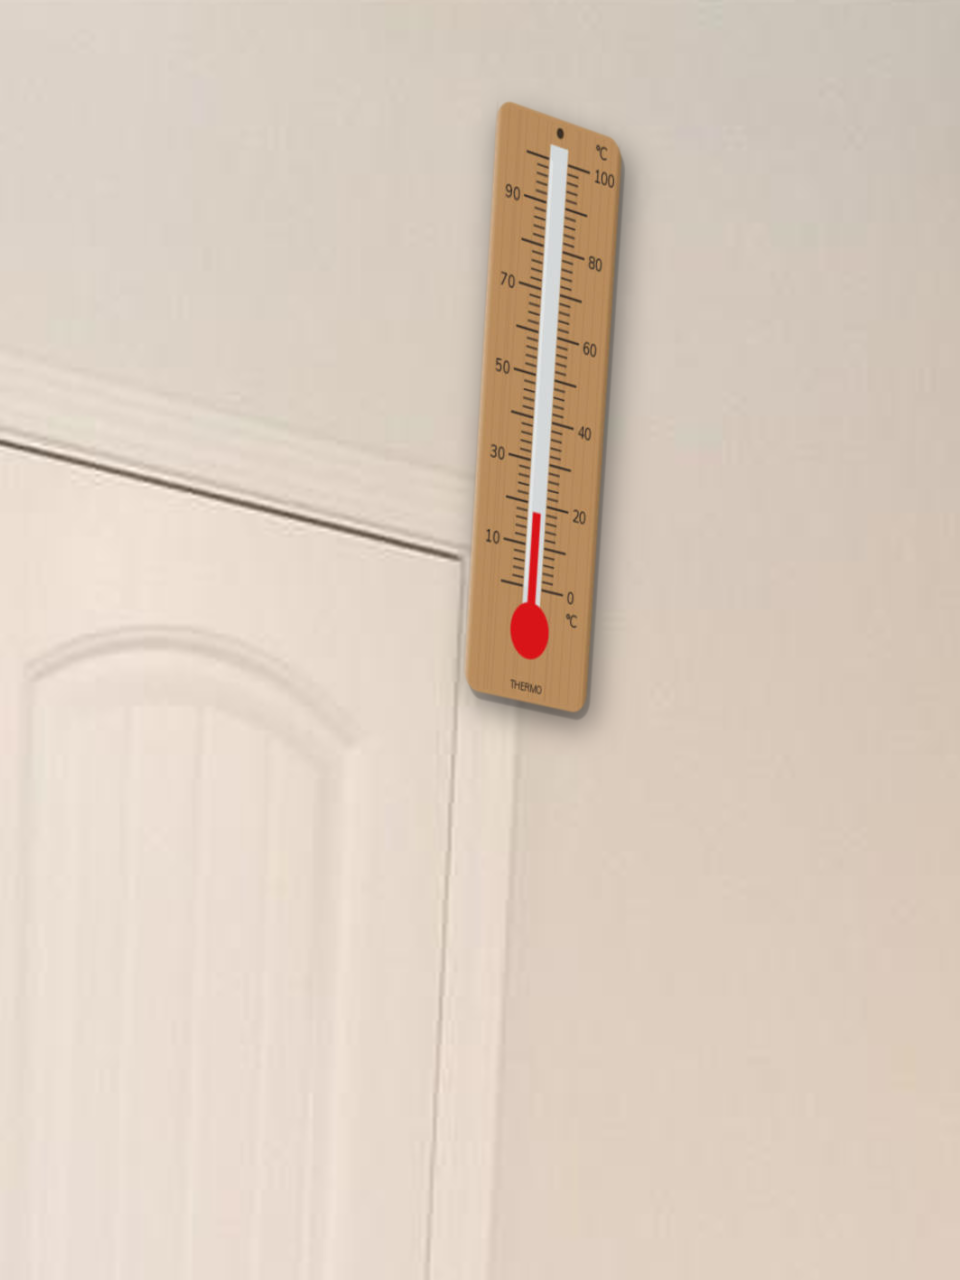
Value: 18; °C
